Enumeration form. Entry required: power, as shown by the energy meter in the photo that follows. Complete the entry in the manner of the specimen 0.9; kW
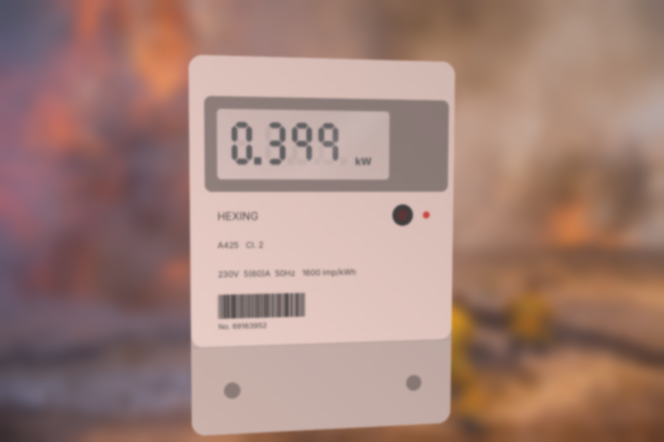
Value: 0.399; kW
